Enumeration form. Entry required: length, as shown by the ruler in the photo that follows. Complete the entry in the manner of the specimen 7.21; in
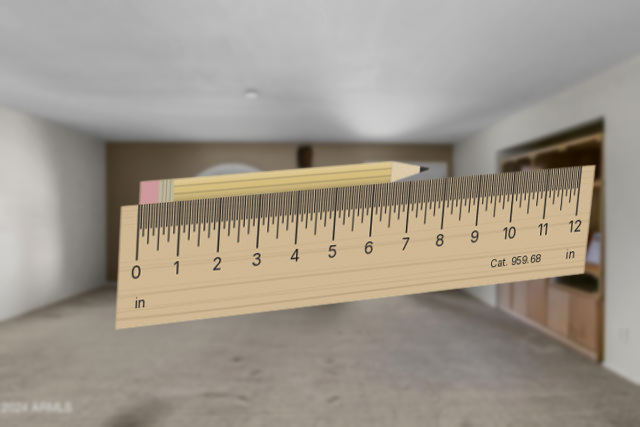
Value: 7.5; in
